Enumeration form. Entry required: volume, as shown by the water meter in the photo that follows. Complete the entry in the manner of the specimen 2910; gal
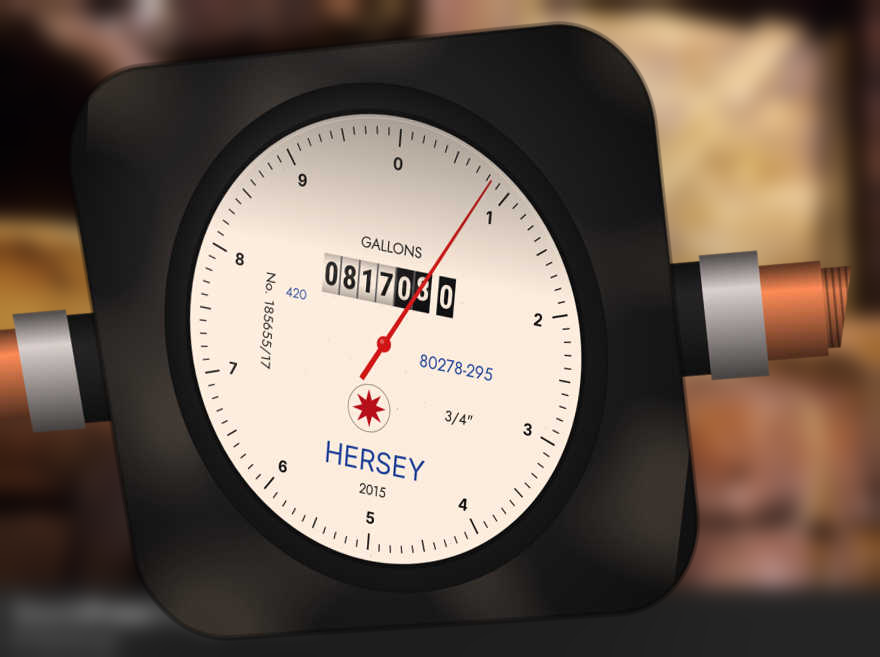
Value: 817080.8; gal
